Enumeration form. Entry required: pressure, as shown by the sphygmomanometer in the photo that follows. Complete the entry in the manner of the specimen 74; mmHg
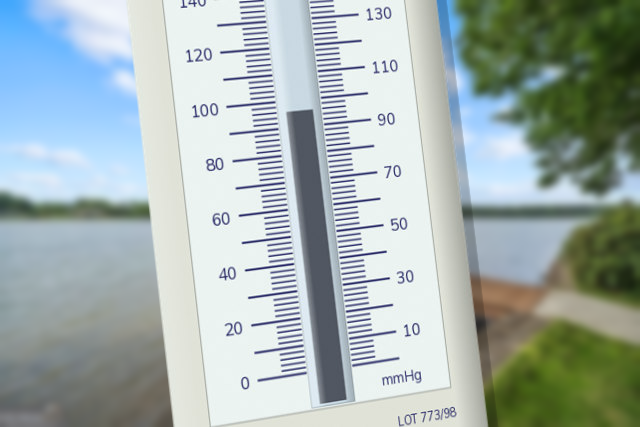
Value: 96; mmHg
